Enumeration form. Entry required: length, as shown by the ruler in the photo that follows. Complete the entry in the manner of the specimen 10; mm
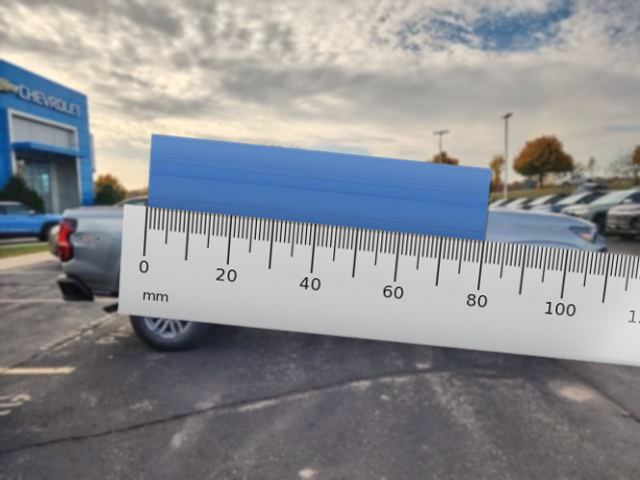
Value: 80; mm
